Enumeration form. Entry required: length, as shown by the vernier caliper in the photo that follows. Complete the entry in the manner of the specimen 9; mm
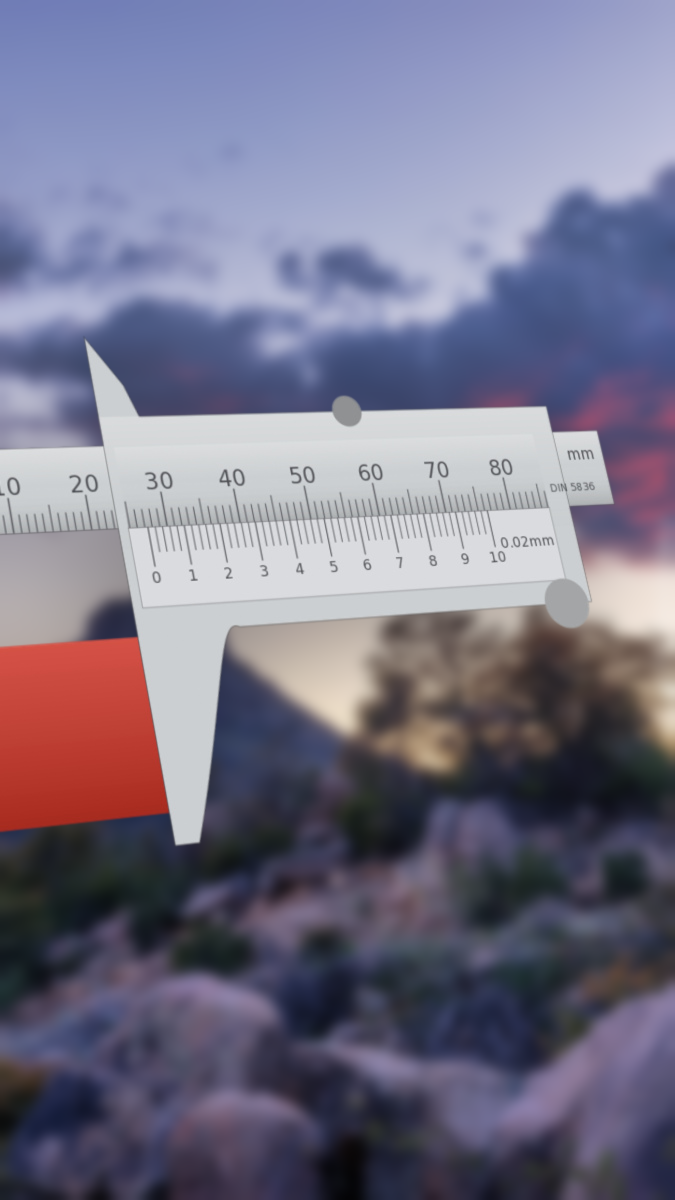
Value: 27.4; mm
